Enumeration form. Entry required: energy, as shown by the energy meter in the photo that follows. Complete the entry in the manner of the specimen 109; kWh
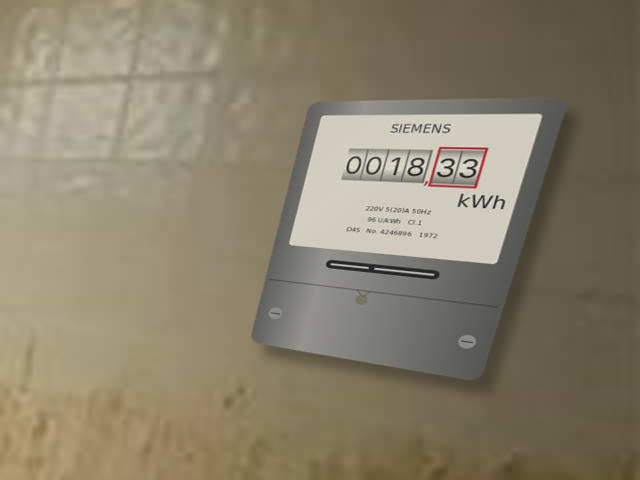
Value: 18.33; kWh
